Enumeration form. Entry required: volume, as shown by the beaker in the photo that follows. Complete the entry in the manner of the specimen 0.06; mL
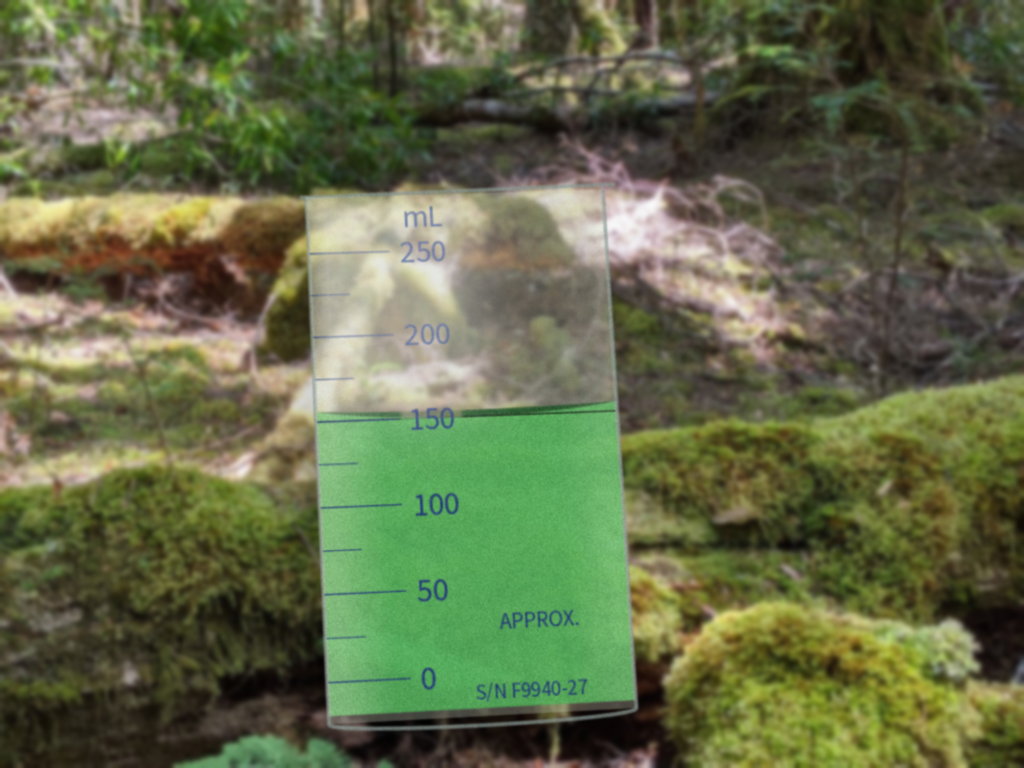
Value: 150; mL
